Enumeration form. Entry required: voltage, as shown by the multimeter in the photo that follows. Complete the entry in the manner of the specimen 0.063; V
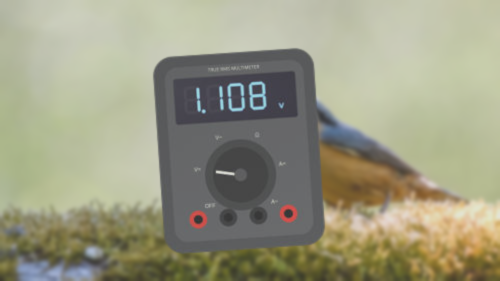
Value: 1.108; V
